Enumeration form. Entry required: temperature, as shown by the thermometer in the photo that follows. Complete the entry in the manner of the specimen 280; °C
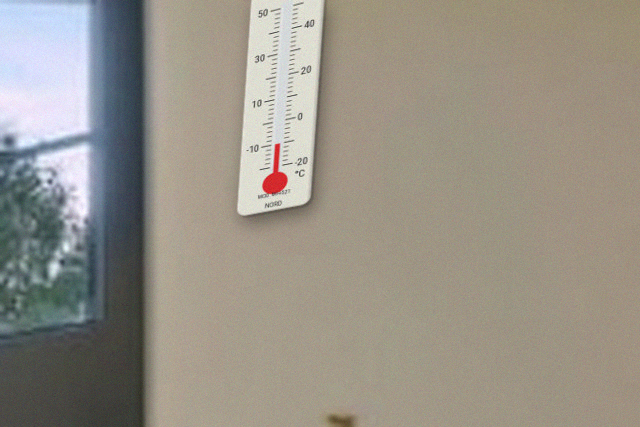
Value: -10; °C
